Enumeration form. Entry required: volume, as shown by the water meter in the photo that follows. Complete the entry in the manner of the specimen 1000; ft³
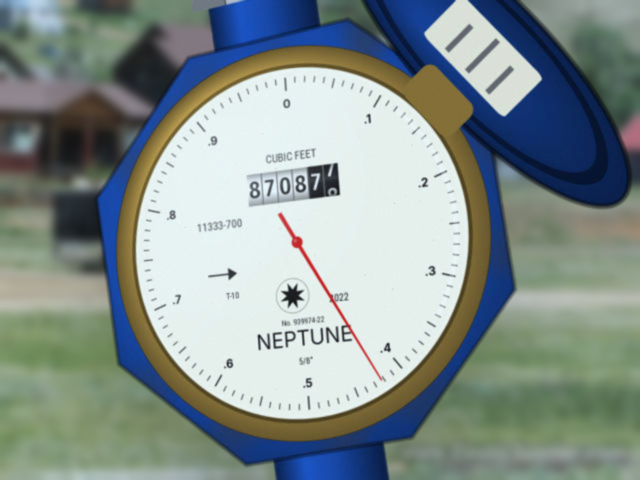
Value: 870877.42; ft³
